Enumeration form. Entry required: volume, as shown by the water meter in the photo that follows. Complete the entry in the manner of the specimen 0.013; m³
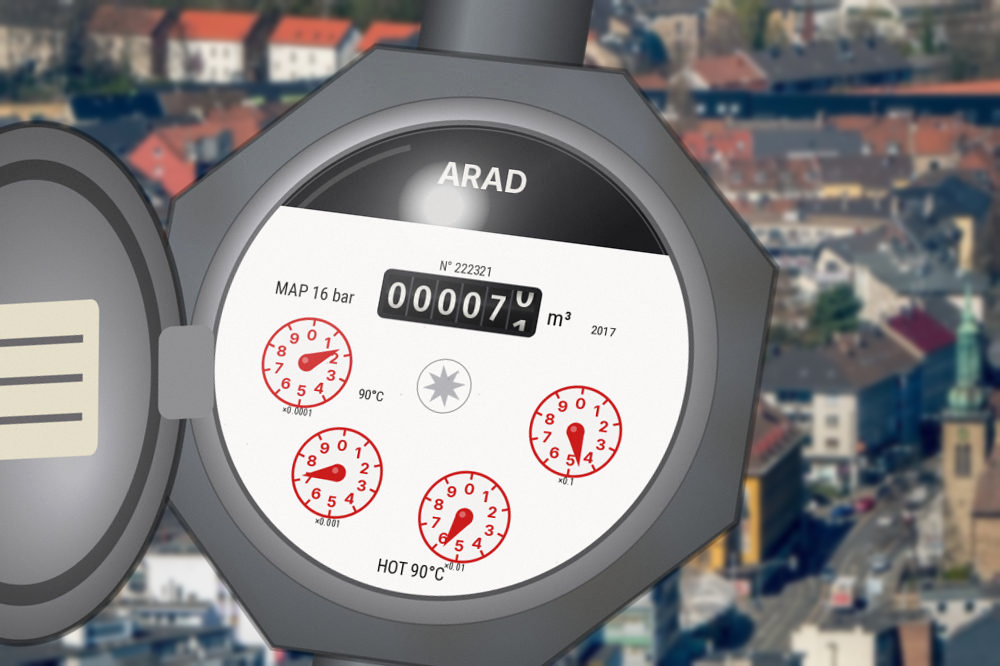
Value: 70.4571; m³
